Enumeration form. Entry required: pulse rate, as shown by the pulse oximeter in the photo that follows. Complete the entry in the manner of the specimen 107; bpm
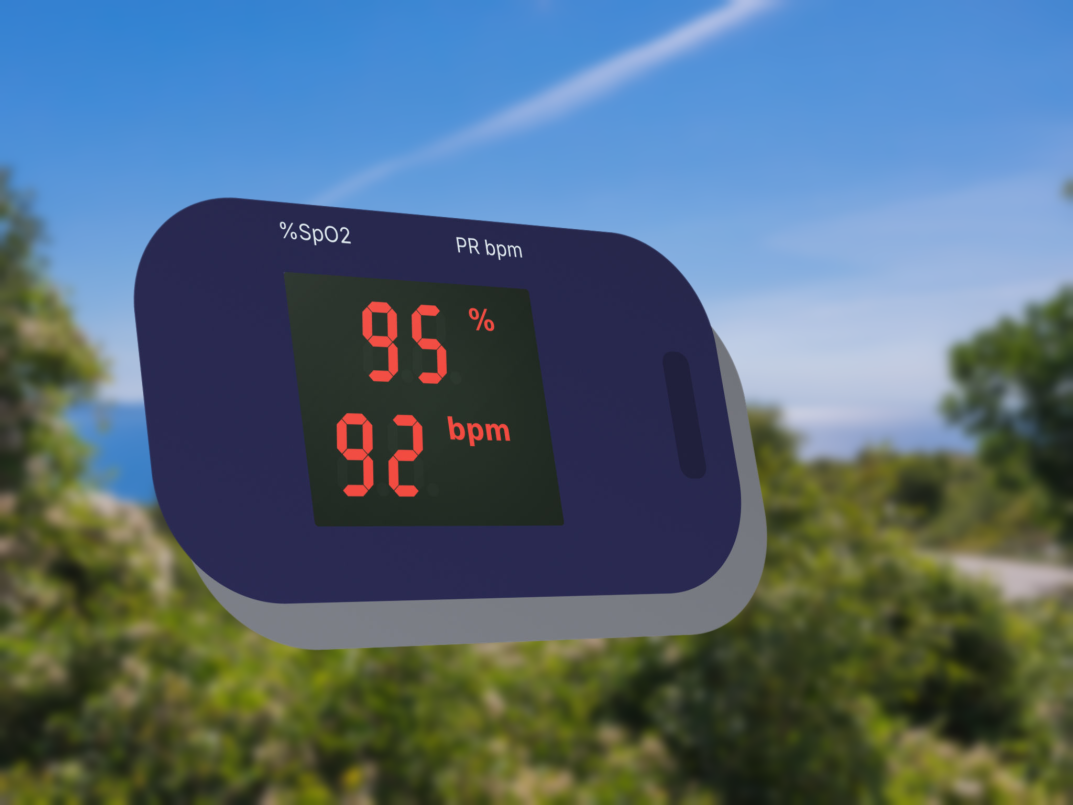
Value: 92; bpm
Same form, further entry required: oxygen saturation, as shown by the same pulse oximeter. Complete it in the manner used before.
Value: 95; %
